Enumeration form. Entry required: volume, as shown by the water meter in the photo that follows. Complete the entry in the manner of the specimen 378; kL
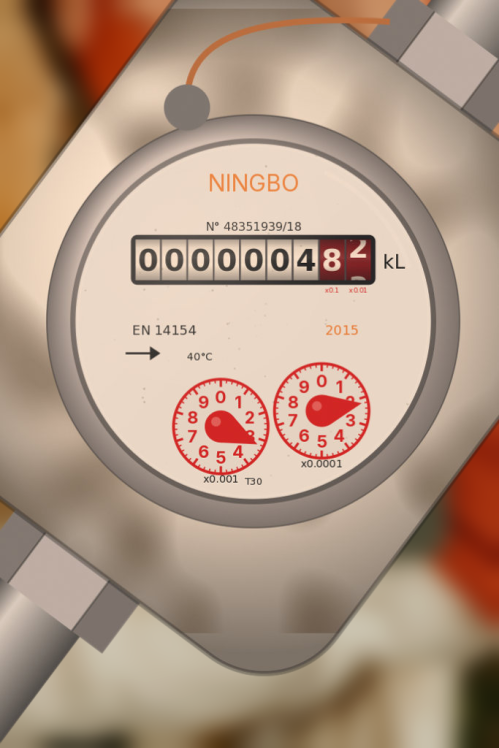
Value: 4.8232; kL
